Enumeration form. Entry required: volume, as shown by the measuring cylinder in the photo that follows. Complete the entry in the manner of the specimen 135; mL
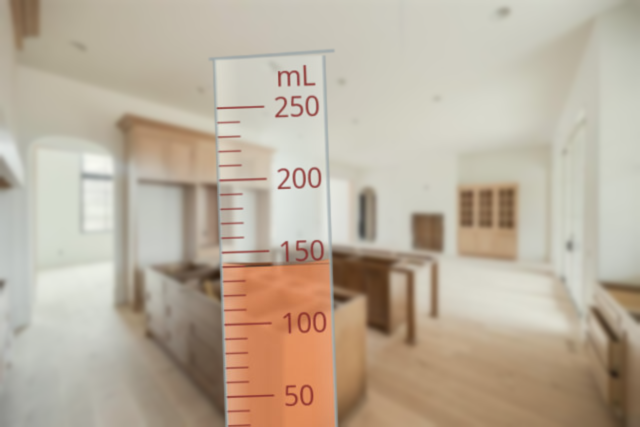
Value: 140; mL
